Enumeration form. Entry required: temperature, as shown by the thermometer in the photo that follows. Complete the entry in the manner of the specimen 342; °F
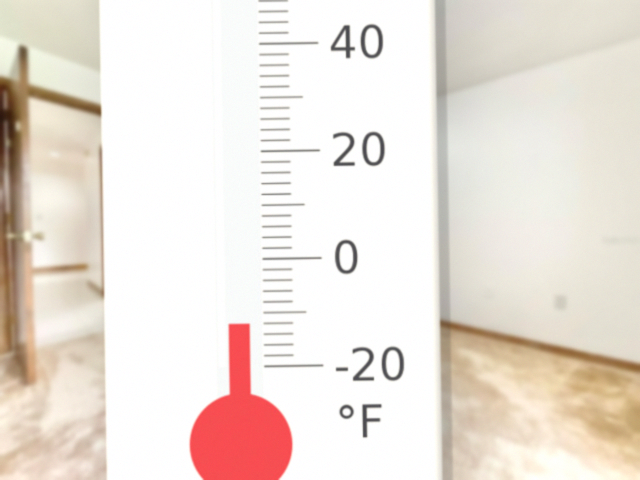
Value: -12; °F
